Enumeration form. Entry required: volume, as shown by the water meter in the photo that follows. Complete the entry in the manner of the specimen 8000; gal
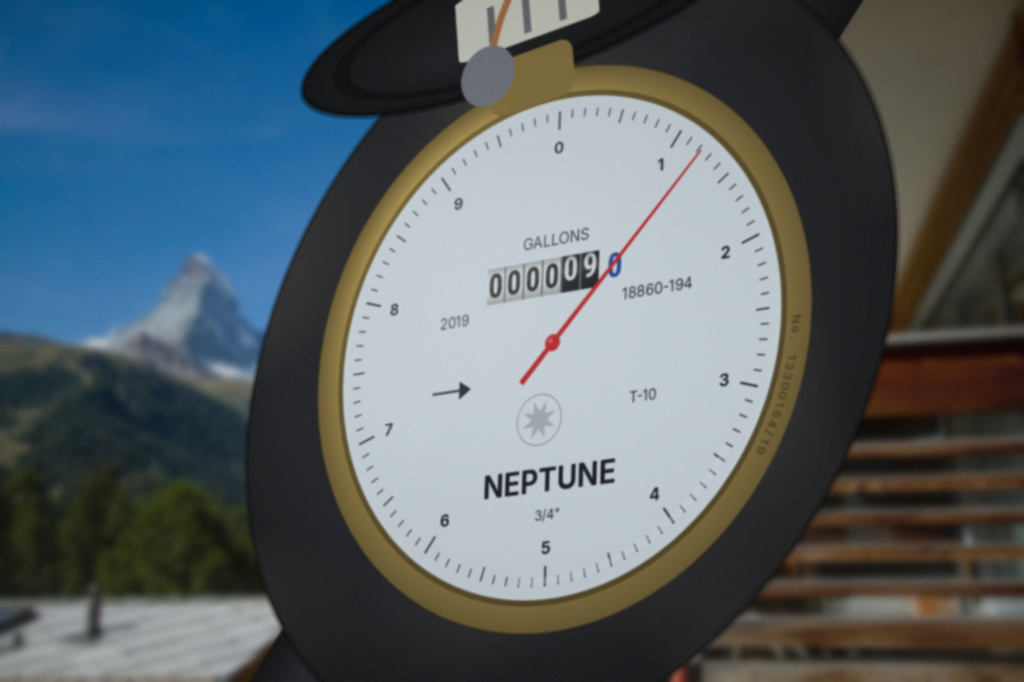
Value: 91.2; gal
